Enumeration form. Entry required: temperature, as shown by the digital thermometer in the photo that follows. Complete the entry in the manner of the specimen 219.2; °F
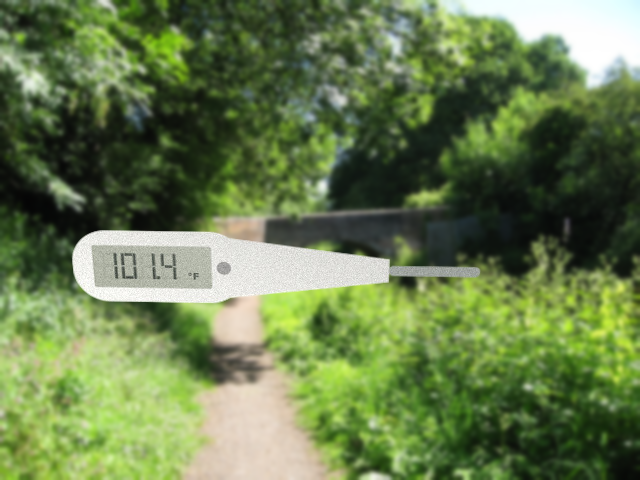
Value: 101.4; °F
